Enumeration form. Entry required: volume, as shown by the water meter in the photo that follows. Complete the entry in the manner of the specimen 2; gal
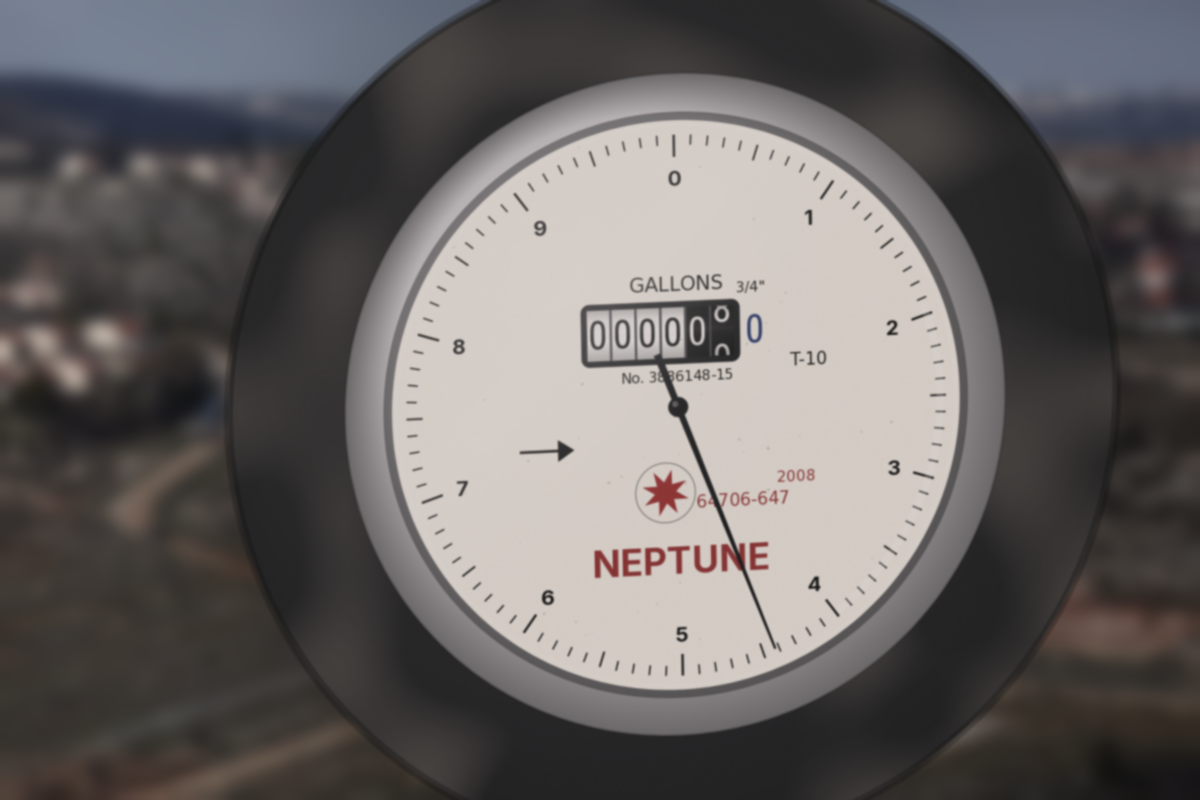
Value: 84.4; gal
